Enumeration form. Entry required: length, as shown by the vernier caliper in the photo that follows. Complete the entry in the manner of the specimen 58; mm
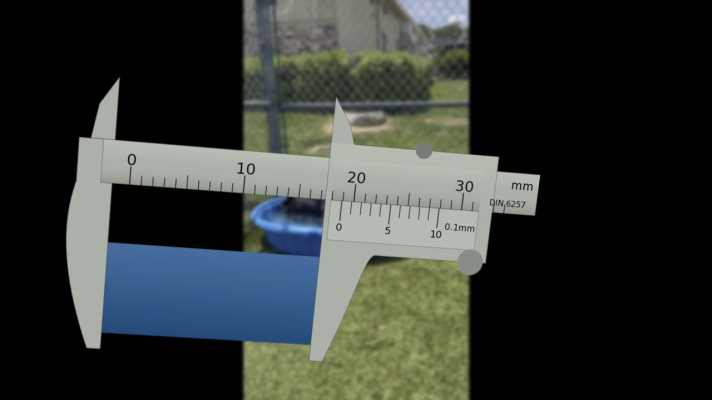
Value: 18.9; mm
